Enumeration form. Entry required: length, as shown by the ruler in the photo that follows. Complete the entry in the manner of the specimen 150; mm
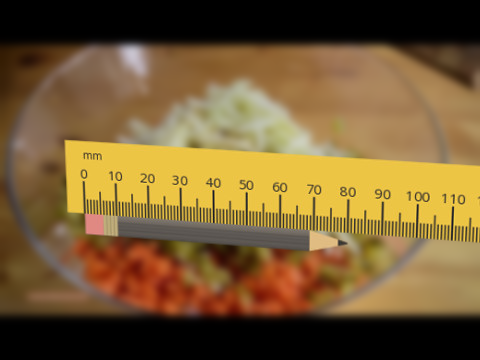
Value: 80; mm
